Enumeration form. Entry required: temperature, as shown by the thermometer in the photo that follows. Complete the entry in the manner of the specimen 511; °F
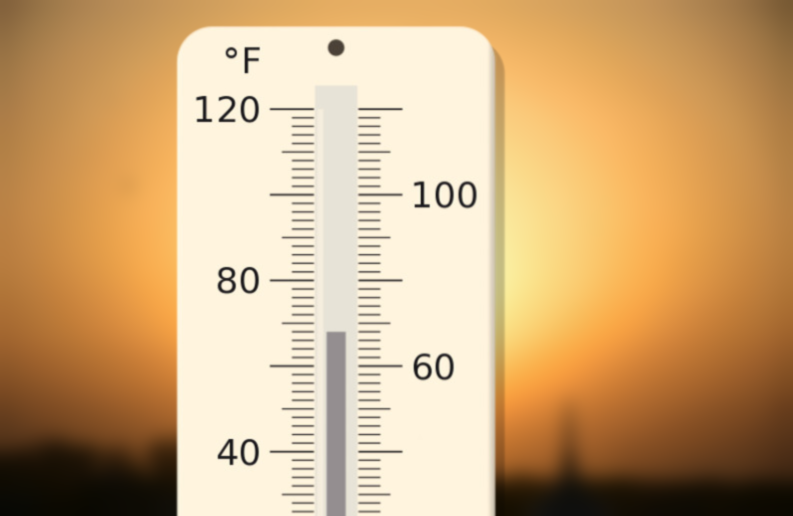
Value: 68; °F
